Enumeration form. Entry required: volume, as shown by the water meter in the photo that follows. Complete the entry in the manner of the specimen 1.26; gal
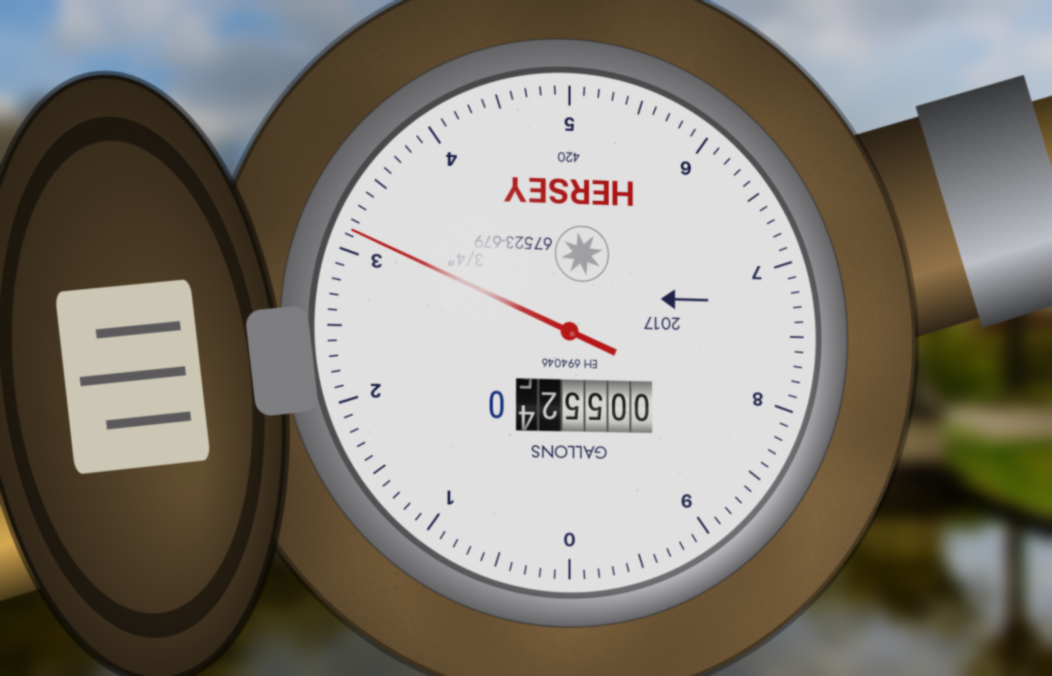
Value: 55243.1; gal
